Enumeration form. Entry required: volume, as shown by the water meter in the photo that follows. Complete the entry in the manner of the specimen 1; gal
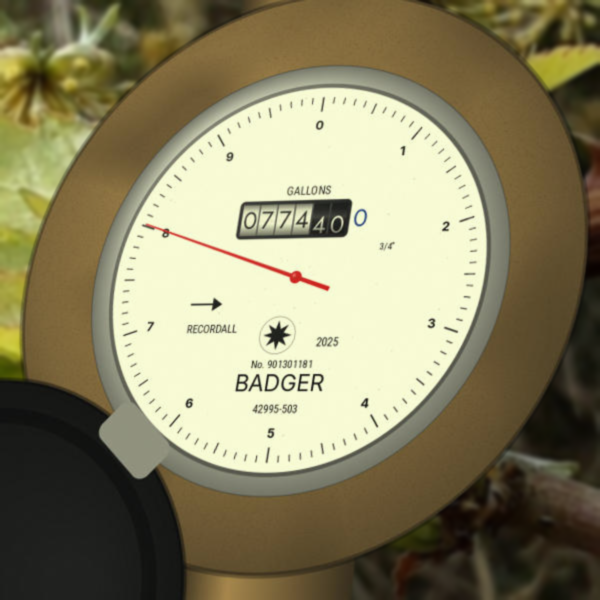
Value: 774398.0; gal
